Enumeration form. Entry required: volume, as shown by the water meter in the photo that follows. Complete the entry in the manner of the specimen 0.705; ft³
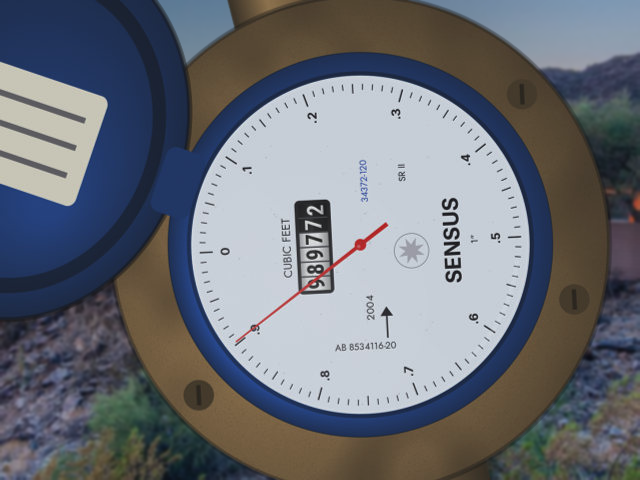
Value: 989771.90; ft³
